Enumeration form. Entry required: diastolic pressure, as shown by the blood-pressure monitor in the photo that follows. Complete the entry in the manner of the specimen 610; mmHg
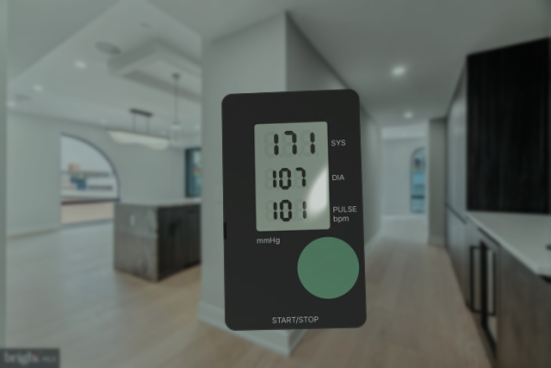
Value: 107; mmHg
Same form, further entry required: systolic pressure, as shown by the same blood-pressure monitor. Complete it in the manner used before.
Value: 171; mmHg
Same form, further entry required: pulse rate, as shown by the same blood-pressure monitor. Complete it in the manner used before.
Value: 101; bpm
